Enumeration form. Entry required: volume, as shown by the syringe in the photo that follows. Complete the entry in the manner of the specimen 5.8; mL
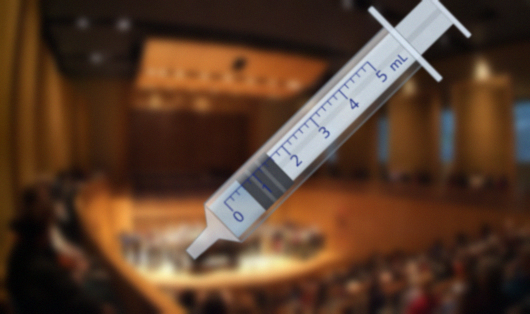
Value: 0.6; mL
